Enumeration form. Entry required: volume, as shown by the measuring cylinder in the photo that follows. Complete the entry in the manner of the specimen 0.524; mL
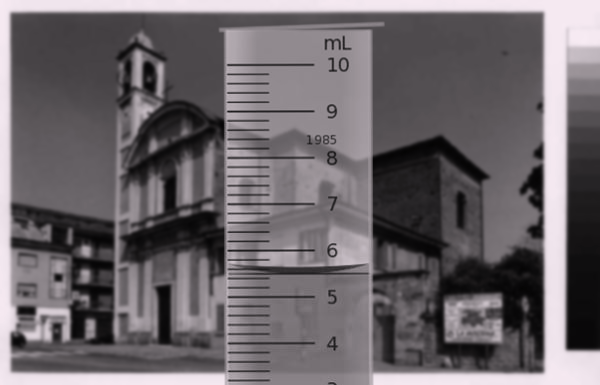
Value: 5.5; mL
